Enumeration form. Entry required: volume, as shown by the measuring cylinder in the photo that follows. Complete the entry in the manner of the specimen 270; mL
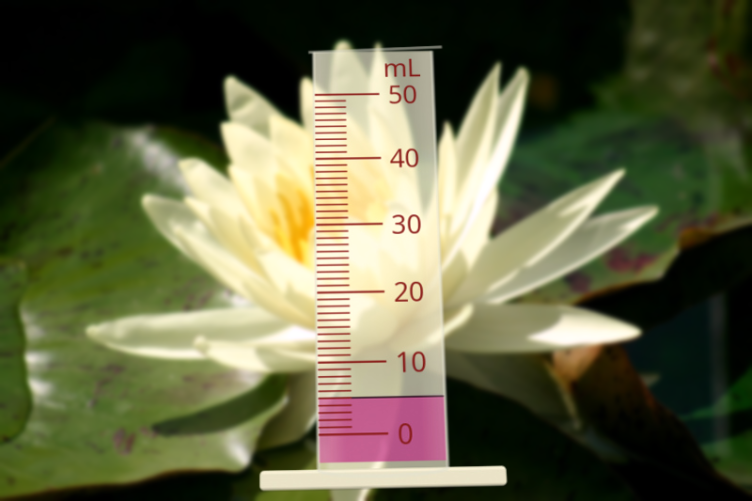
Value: 5; mL
